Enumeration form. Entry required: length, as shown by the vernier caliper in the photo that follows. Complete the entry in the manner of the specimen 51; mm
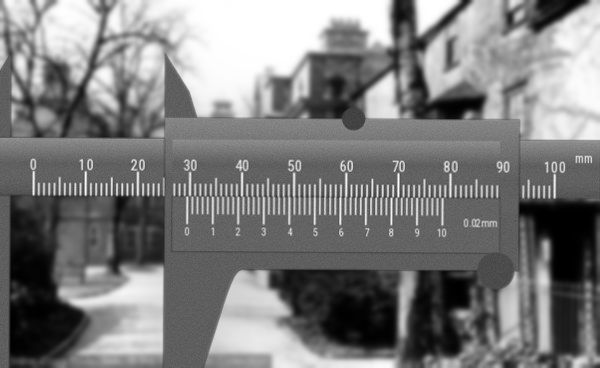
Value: 29.5; mm
